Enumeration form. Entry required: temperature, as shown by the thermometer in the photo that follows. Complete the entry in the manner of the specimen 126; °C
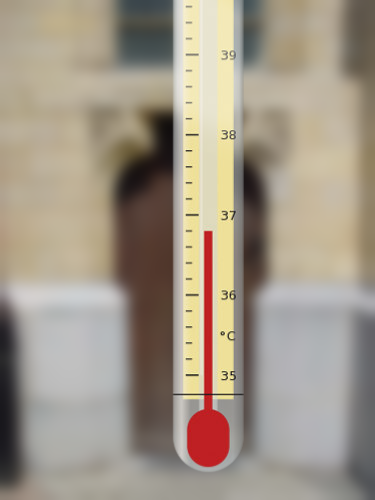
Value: 36.8; °C
